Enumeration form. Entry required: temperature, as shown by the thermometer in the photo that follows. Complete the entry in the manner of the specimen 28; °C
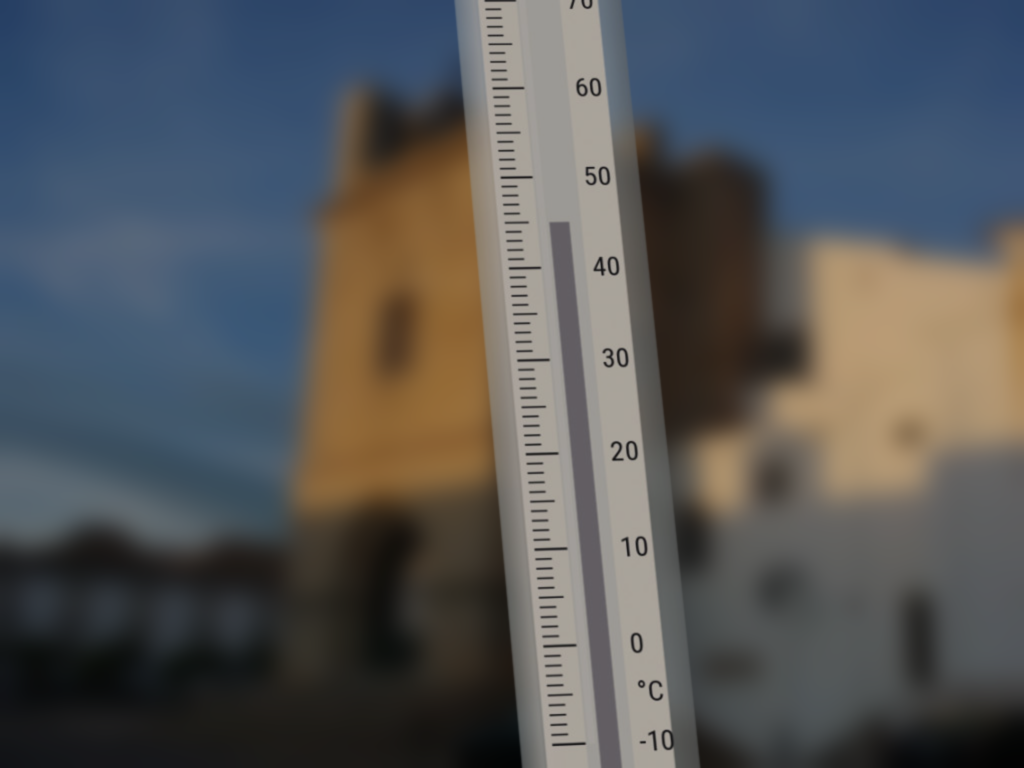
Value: 45; °C
